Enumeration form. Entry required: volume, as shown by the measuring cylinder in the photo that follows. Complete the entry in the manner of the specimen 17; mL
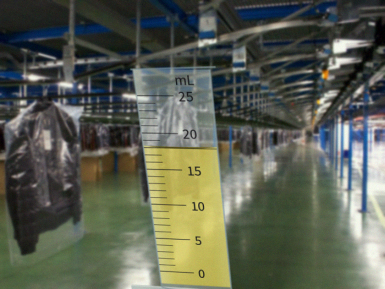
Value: 18; mL
